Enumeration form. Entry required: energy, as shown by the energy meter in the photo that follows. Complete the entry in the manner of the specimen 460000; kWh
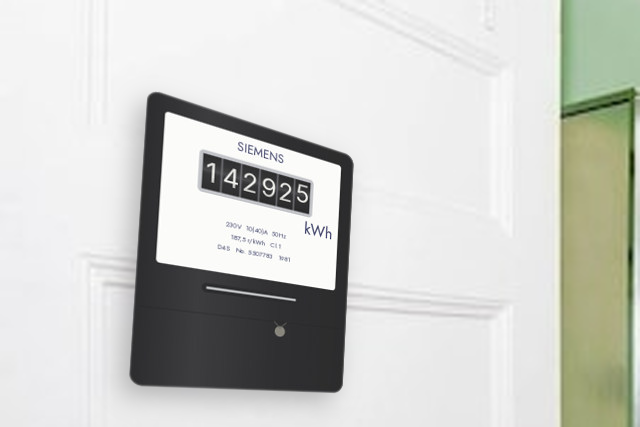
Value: 142925; kWh
